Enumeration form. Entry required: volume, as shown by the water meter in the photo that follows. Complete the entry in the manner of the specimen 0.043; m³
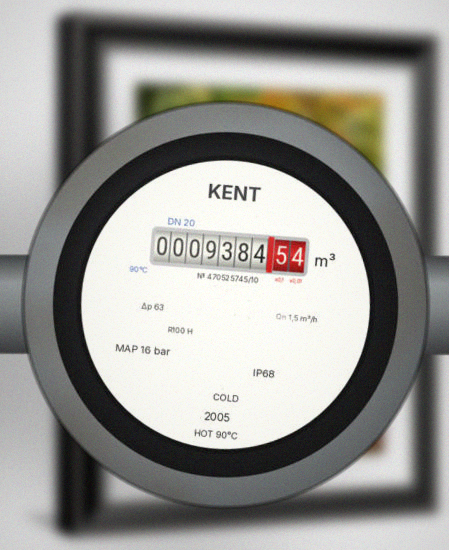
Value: 9384.54; m³
